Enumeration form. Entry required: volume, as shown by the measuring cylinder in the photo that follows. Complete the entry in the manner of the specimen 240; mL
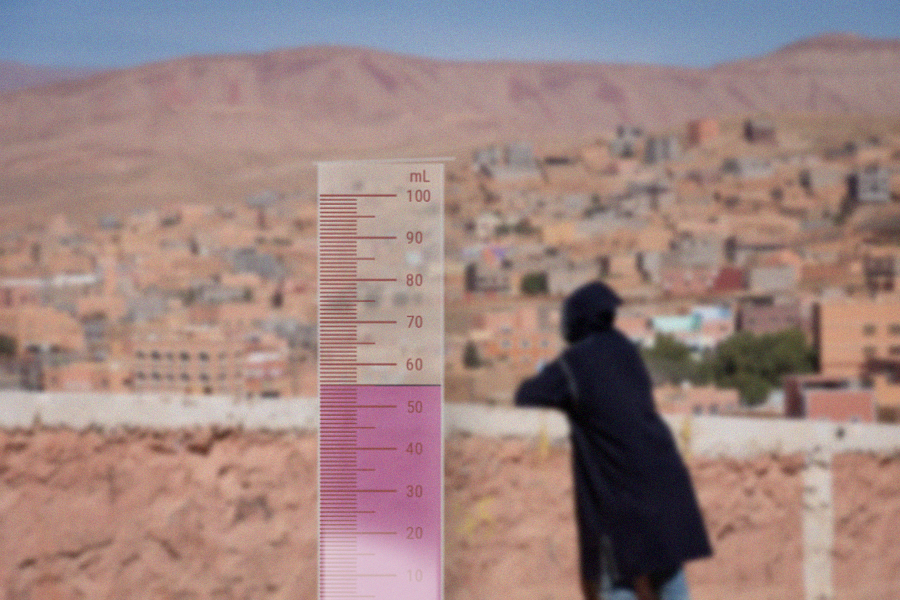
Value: 55; mL
